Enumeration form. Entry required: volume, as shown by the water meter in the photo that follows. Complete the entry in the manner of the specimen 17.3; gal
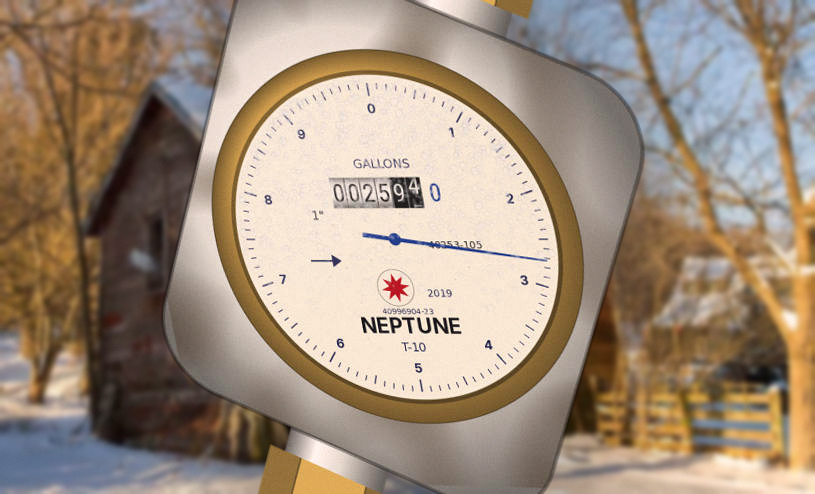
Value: 25942.7; gal
